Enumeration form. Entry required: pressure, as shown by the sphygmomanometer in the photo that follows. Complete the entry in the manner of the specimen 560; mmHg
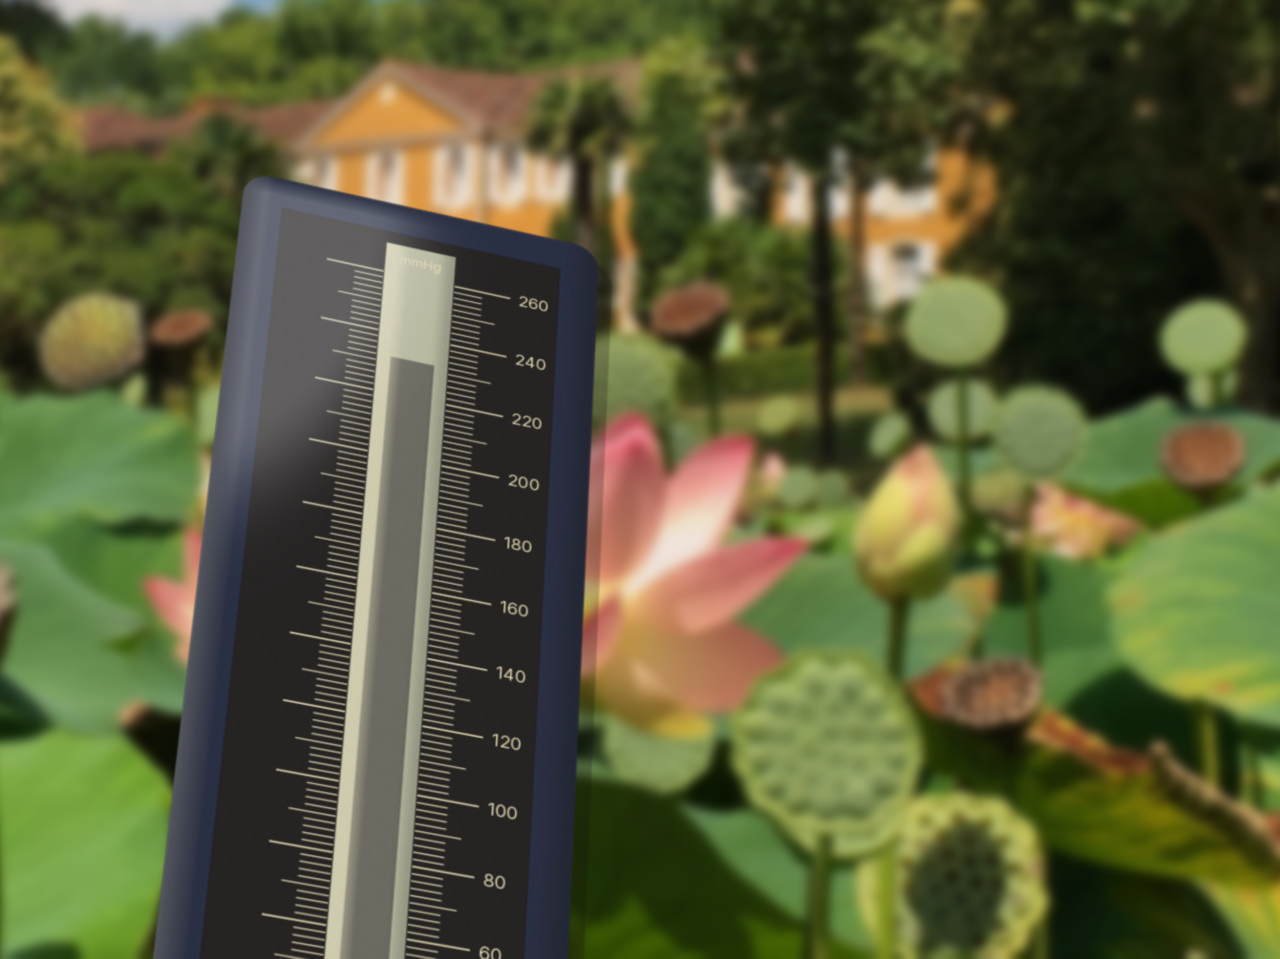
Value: 232; mmHg
